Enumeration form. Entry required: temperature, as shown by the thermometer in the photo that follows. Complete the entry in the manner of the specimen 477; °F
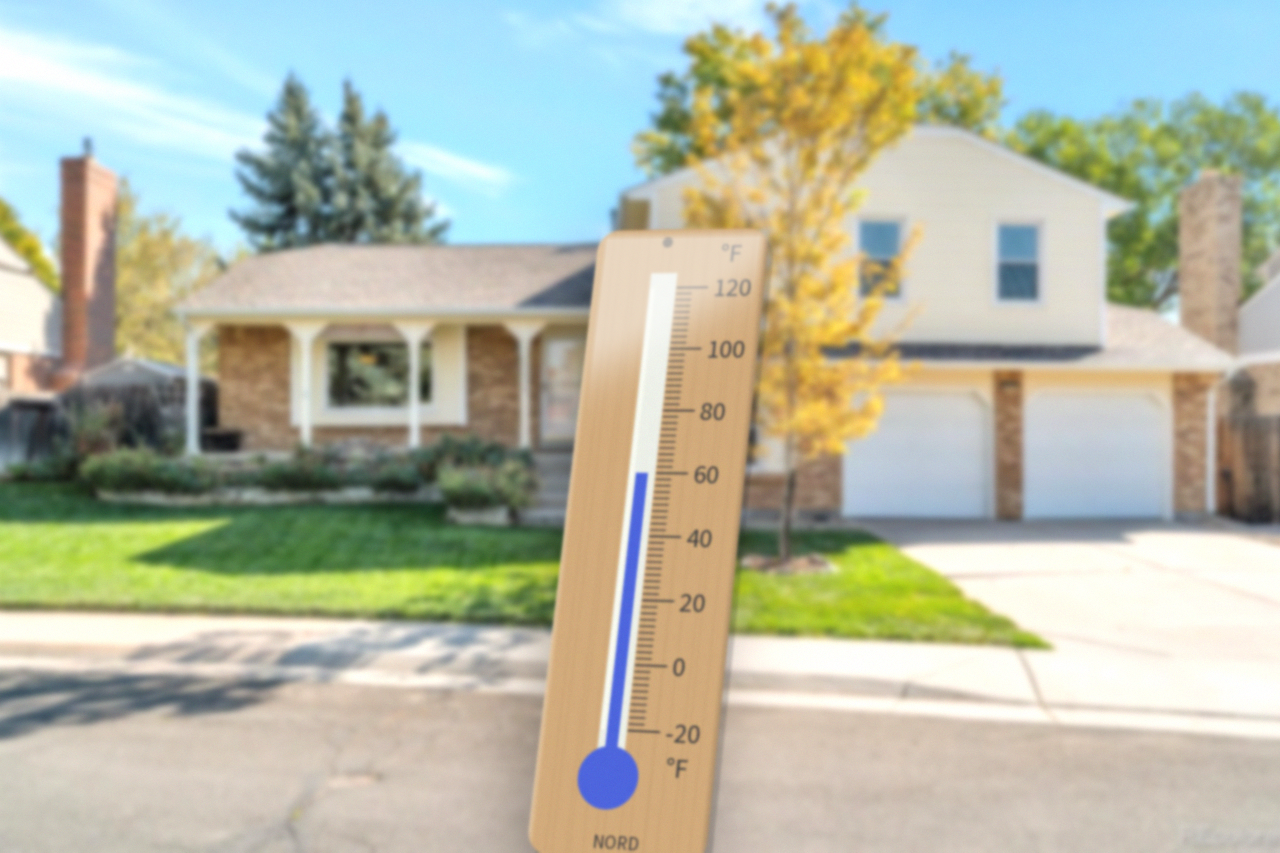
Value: 60; °F
